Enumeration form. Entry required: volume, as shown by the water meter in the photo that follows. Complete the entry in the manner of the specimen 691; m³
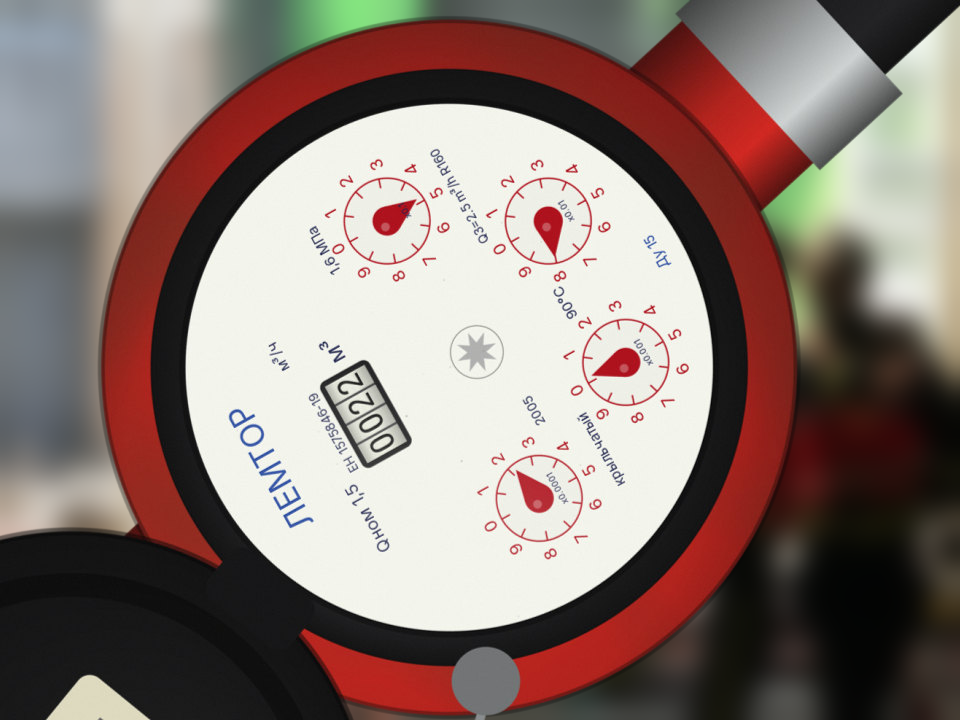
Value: 22.4802; m³
